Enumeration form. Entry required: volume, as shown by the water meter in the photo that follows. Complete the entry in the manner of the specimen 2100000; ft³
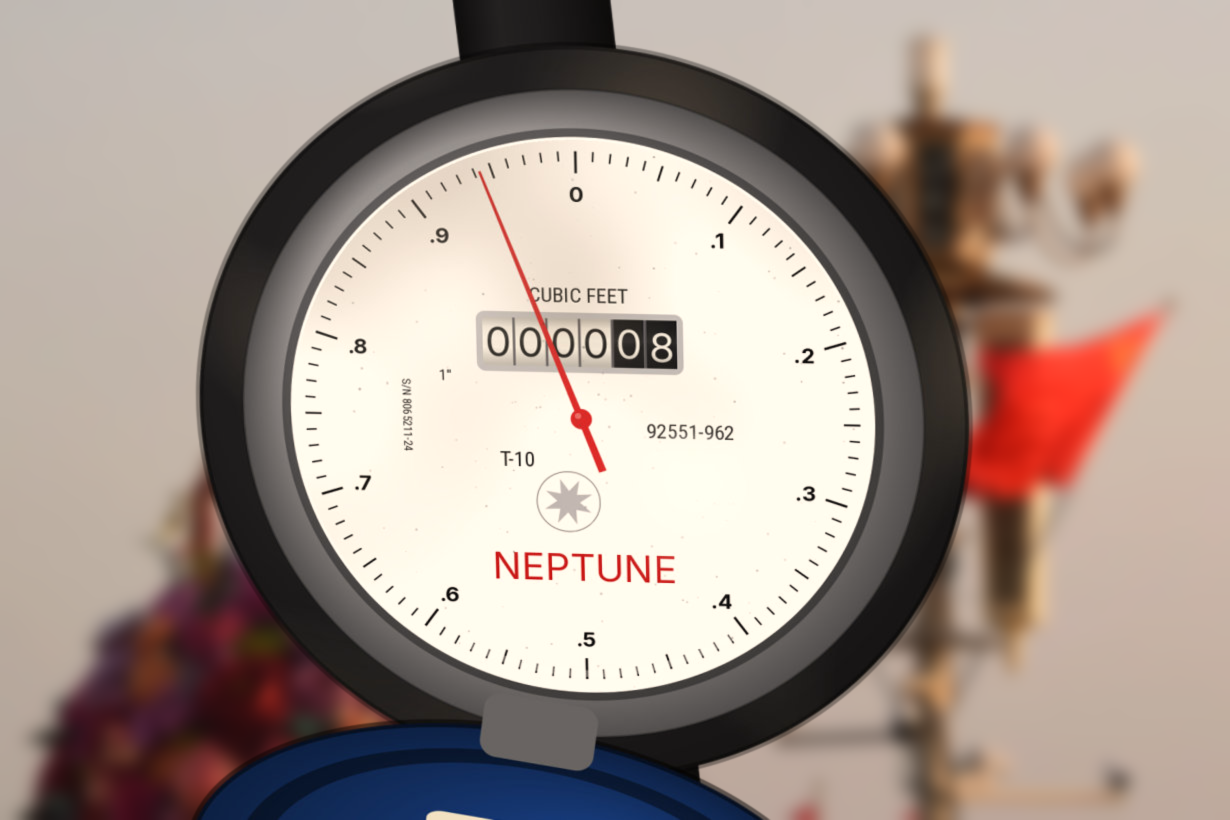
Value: 7.94; ft³
